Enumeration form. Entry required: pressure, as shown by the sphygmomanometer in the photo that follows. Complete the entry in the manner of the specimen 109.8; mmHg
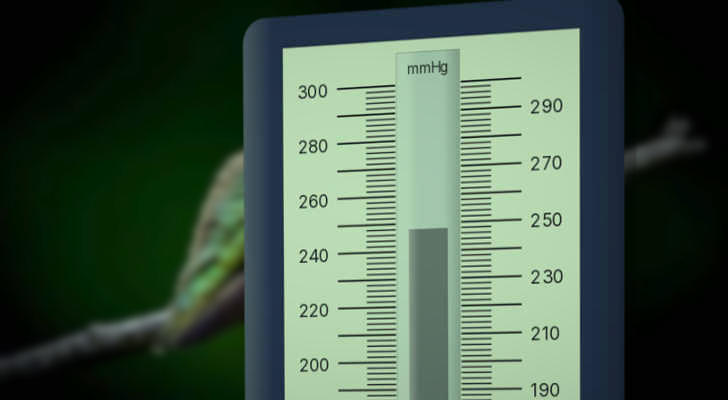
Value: 248; mmHg
